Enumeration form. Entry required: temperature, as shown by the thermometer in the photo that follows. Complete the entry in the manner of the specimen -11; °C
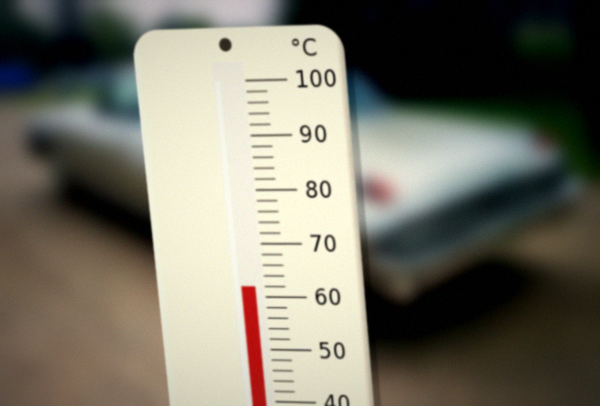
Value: 62; °C
